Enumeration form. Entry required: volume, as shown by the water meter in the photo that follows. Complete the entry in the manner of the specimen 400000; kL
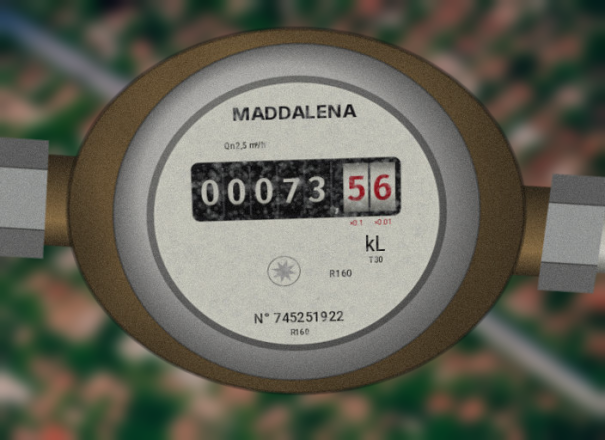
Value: 73.56; kL
